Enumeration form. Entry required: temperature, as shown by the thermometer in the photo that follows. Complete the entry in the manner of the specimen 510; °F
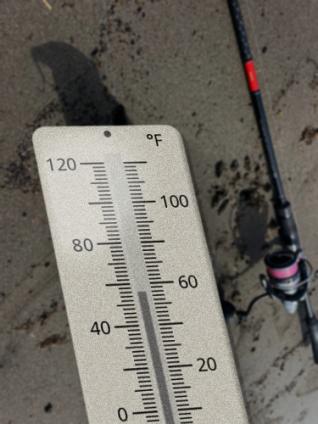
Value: 56; °F
